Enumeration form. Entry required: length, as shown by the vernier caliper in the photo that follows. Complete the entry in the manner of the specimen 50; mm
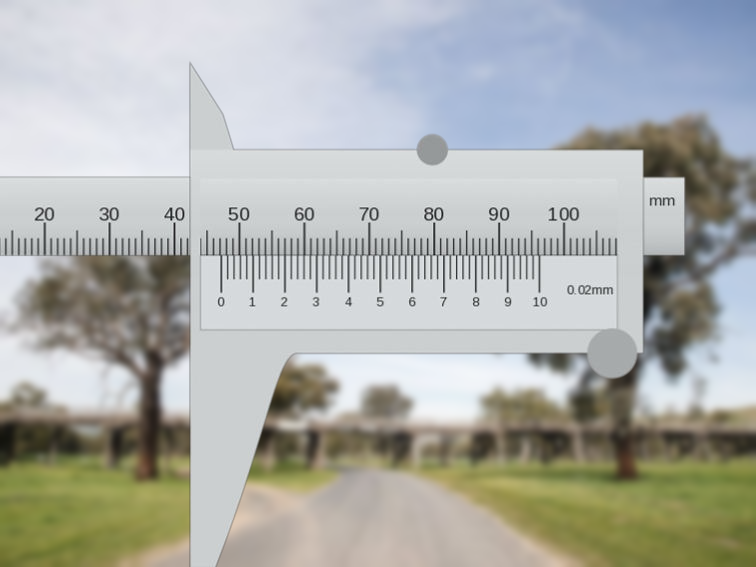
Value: 47.2; mm
